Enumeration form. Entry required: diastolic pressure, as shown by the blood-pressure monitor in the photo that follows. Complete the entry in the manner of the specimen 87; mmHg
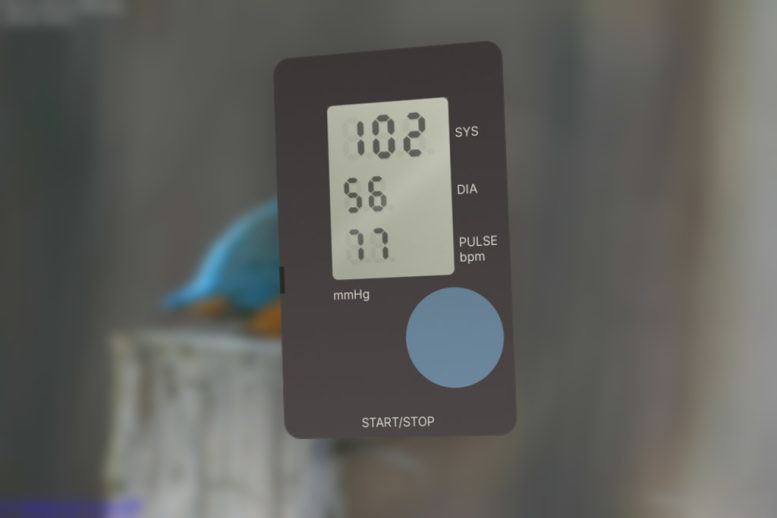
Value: 56; mmHg
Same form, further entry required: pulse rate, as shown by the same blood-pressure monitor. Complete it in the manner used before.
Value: 77; bpm
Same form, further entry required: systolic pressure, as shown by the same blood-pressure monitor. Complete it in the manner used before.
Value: 102; mmHg
